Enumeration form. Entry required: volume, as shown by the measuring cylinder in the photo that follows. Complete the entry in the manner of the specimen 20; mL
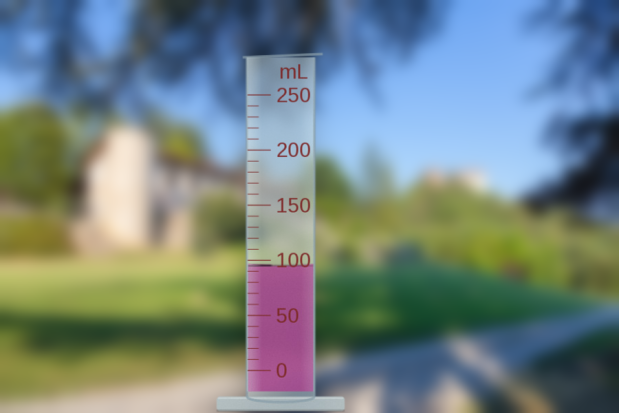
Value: 95; mL
